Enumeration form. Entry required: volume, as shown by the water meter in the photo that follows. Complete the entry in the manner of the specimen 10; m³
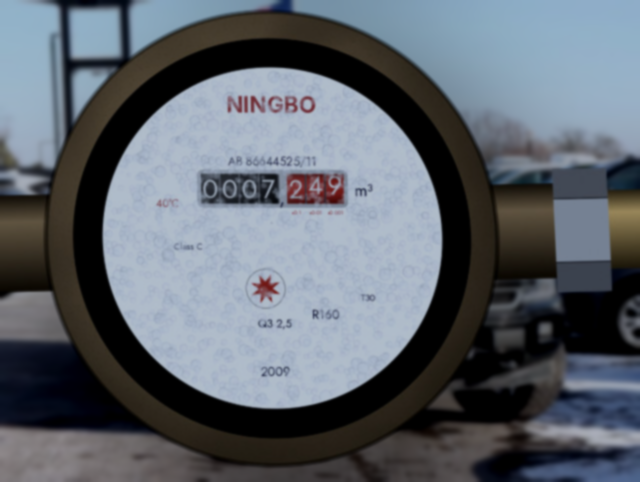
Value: 7.249; m³
